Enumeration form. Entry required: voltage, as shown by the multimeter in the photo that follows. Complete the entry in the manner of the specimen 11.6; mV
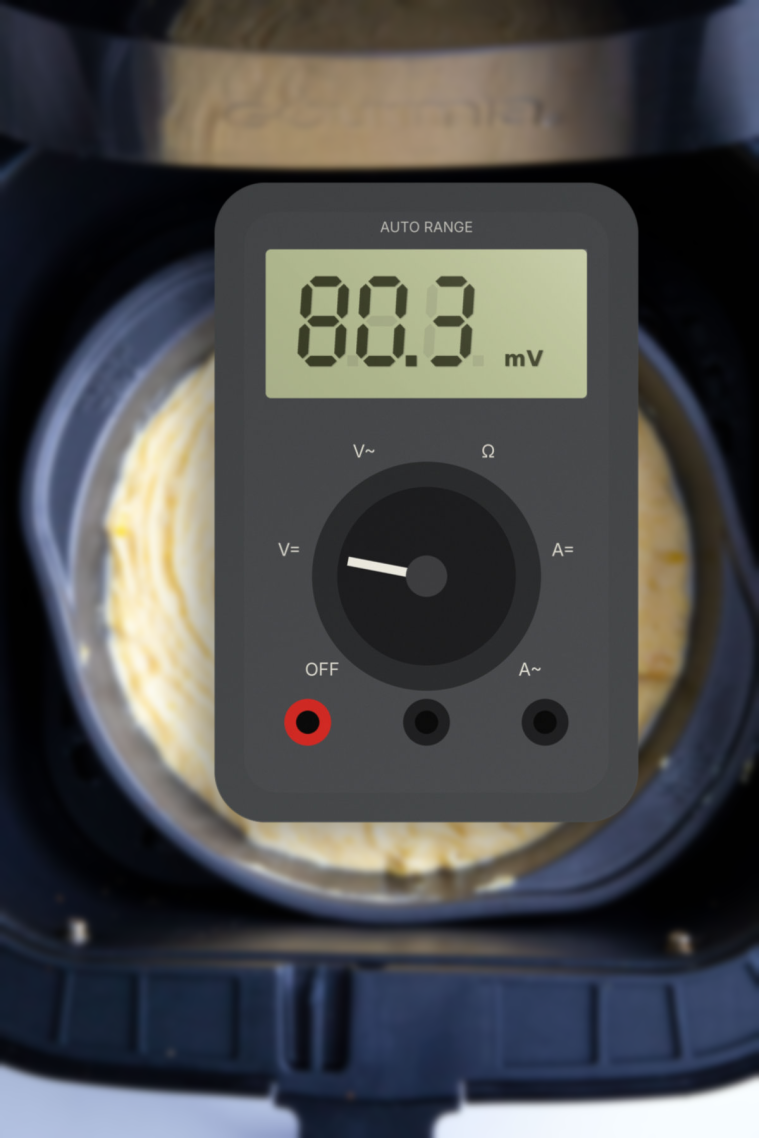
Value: 80.3; mV
